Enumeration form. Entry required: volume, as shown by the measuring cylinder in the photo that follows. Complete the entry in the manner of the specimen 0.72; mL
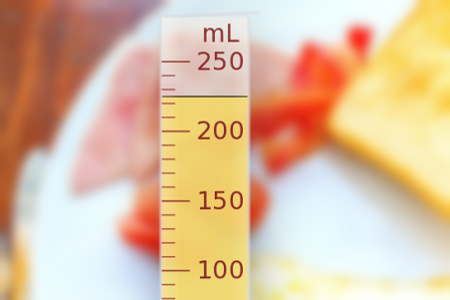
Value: 225; mL
